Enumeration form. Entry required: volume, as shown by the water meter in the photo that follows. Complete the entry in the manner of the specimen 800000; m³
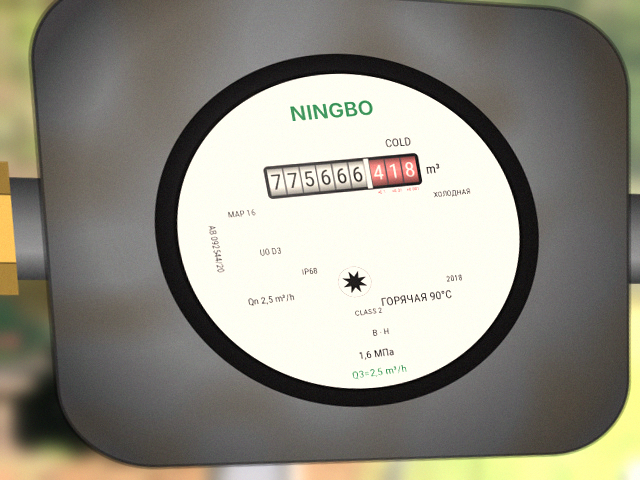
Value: 775666.418; m³
